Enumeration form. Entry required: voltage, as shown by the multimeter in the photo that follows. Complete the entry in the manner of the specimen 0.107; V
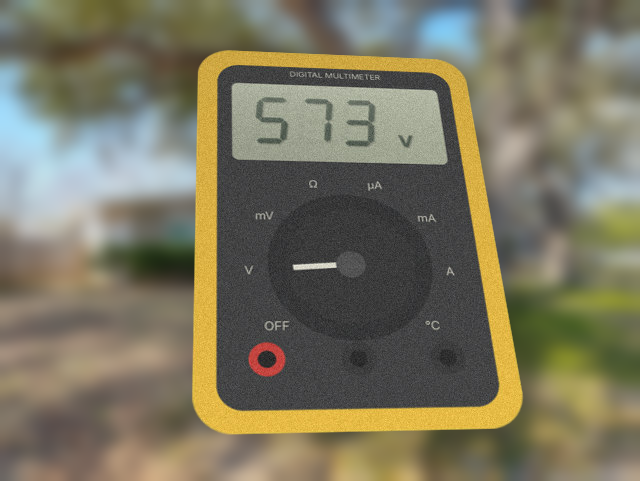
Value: 573; V
